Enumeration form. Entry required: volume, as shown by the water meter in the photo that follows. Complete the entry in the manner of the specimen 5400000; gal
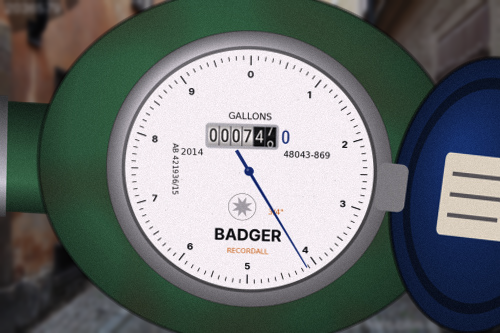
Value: 7474.1; gal
